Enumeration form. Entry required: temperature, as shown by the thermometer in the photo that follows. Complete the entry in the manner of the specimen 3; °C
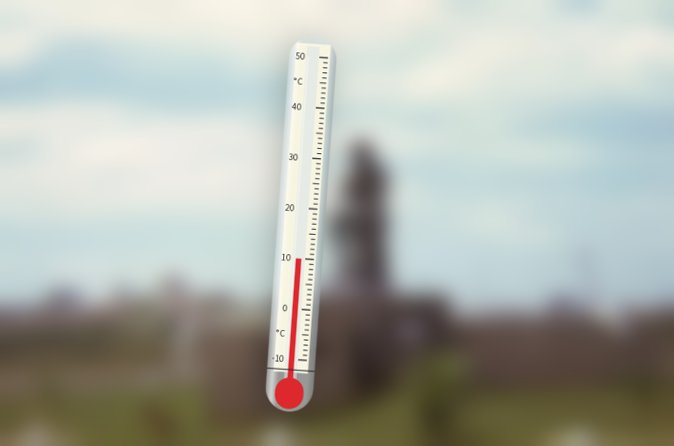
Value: 10; °C
